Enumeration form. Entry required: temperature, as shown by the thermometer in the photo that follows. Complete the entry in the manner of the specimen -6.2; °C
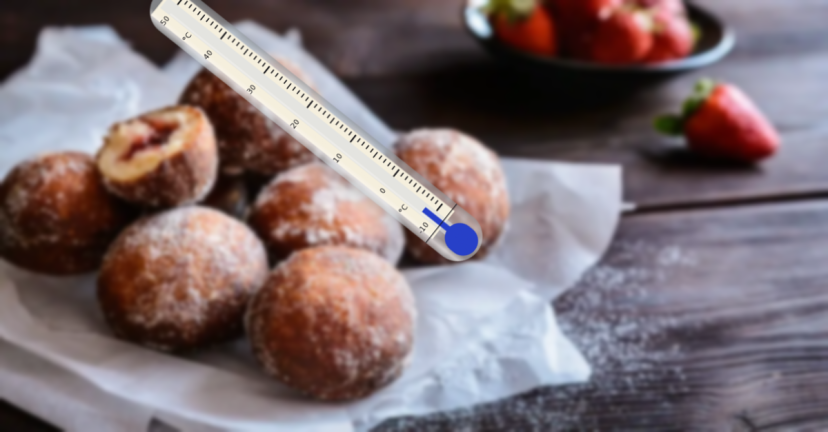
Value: -8; °C
